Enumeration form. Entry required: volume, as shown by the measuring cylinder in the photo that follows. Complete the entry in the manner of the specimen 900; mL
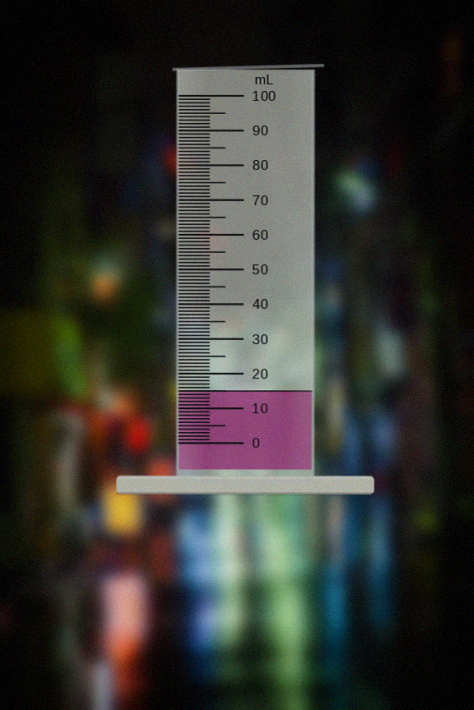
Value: 15; mL
